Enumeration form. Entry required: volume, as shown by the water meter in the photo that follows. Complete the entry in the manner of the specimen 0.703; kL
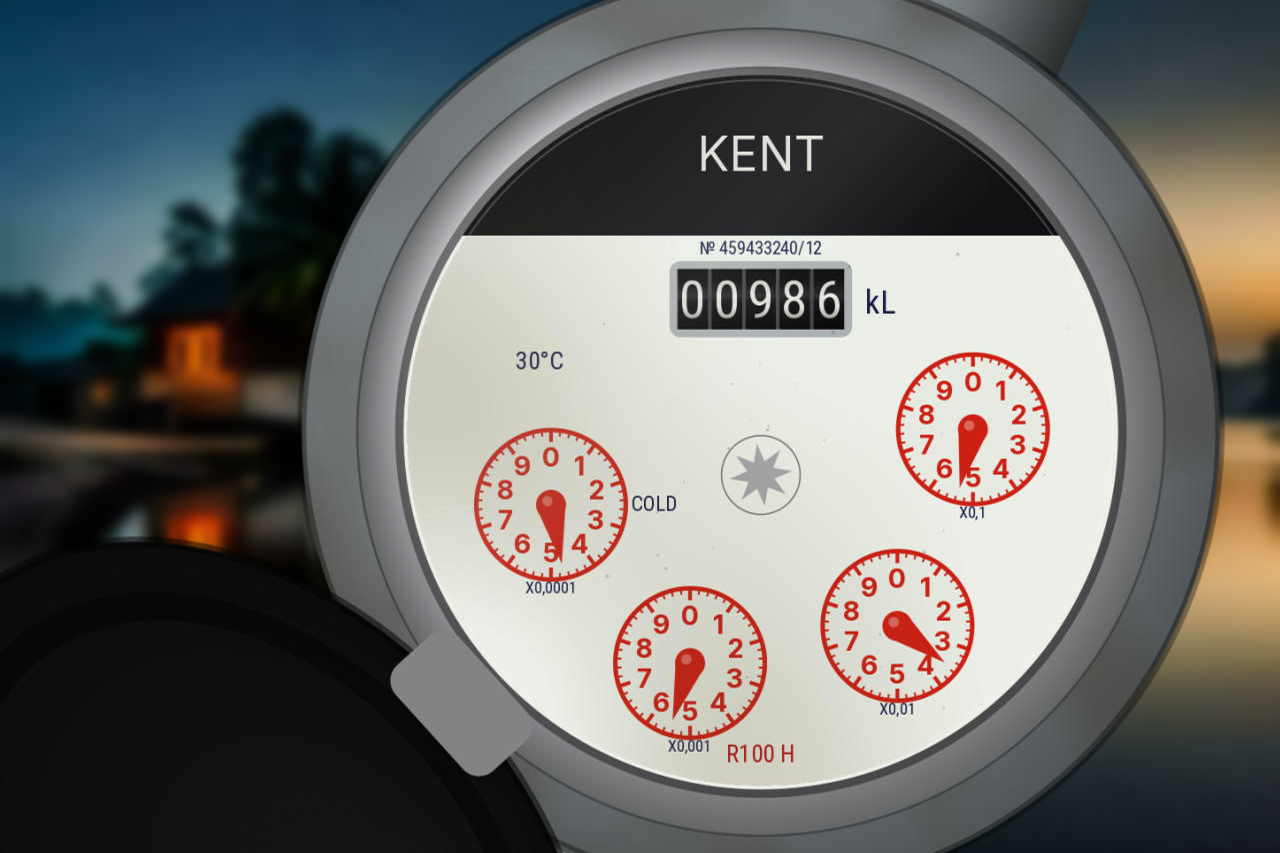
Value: 986.5354; kL
